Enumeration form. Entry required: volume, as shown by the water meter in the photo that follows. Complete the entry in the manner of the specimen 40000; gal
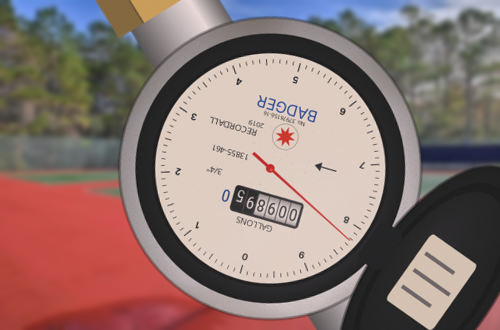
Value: 98948.2; gal
